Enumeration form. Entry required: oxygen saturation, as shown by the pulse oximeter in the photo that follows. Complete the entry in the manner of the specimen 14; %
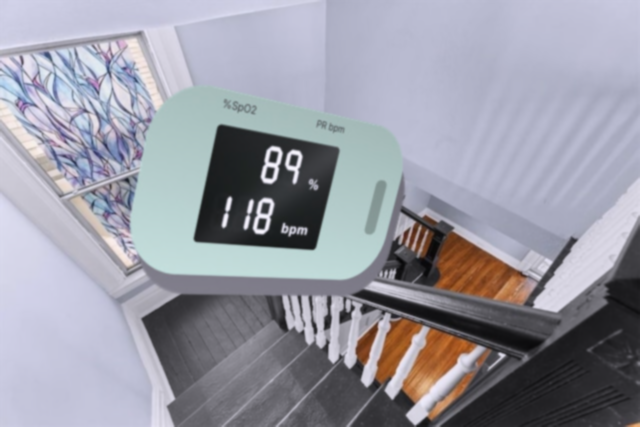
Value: 89; %
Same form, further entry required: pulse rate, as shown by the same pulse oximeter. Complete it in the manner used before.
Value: 118; bpm
